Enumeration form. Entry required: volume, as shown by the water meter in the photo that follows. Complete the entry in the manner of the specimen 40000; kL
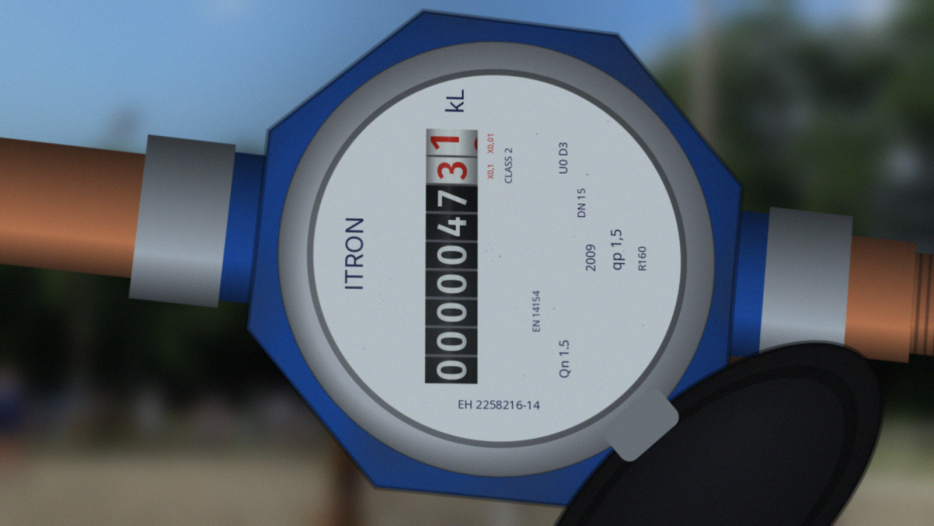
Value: 47.31; kL
